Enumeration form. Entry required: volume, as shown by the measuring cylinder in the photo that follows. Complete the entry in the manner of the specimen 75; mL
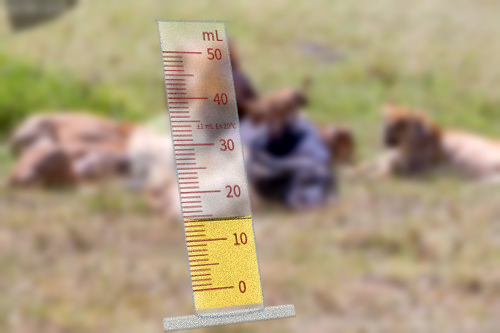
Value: 14; mL
